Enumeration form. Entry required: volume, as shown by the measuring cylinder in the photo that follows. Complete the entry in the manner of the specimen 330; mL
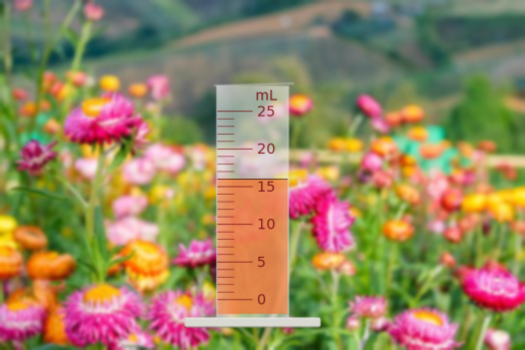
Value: 16; mL
